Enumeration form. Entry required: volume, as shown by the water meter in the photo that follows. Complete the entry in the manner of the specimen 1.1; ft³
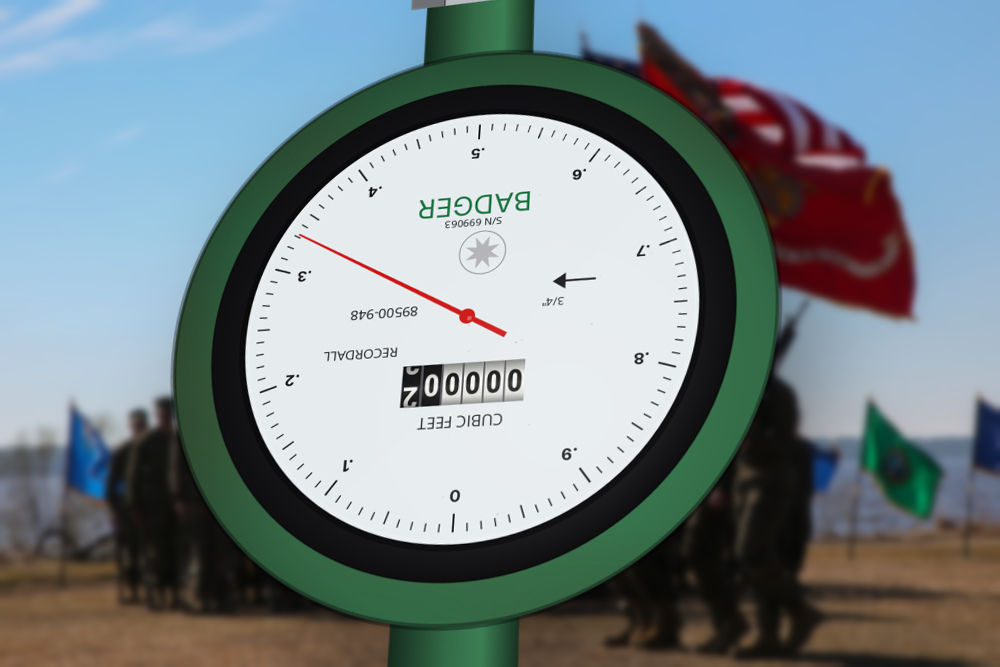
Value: 2.33; ft³
